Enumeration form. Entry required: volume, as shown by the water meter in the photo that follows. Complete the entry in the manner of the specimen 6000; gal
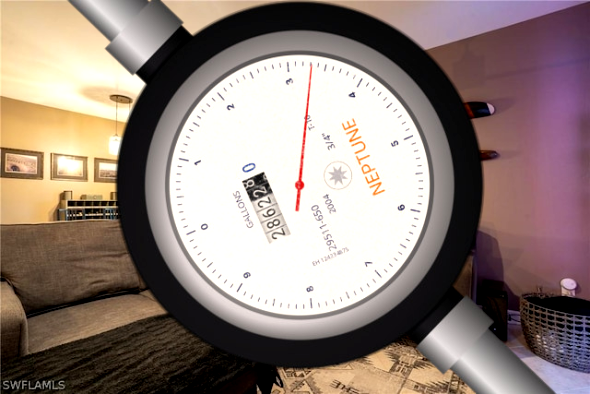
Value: 2862283.3; gal
